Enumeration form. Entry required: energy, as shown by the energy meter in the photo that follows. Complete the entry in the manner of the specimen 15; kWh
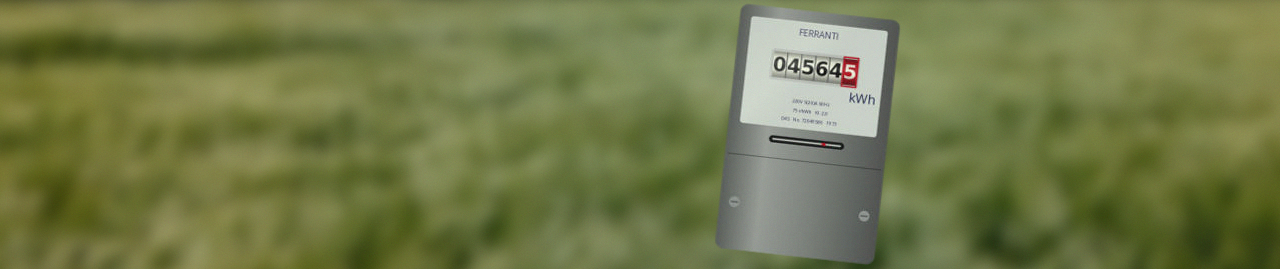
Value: 4564.5; kWh
